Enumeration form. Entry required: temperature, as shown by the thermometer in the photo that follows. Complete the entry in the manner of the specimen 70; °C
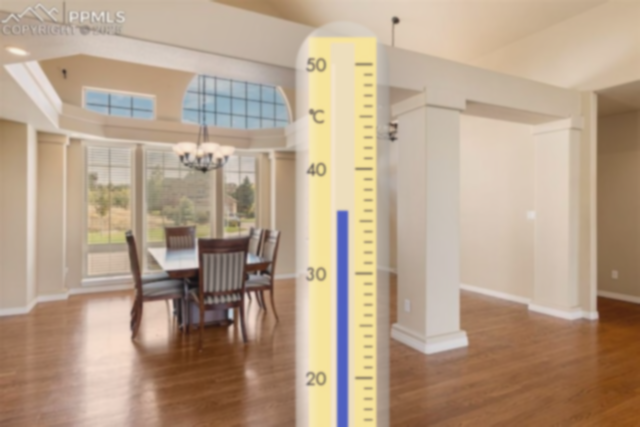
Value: 36; °C
